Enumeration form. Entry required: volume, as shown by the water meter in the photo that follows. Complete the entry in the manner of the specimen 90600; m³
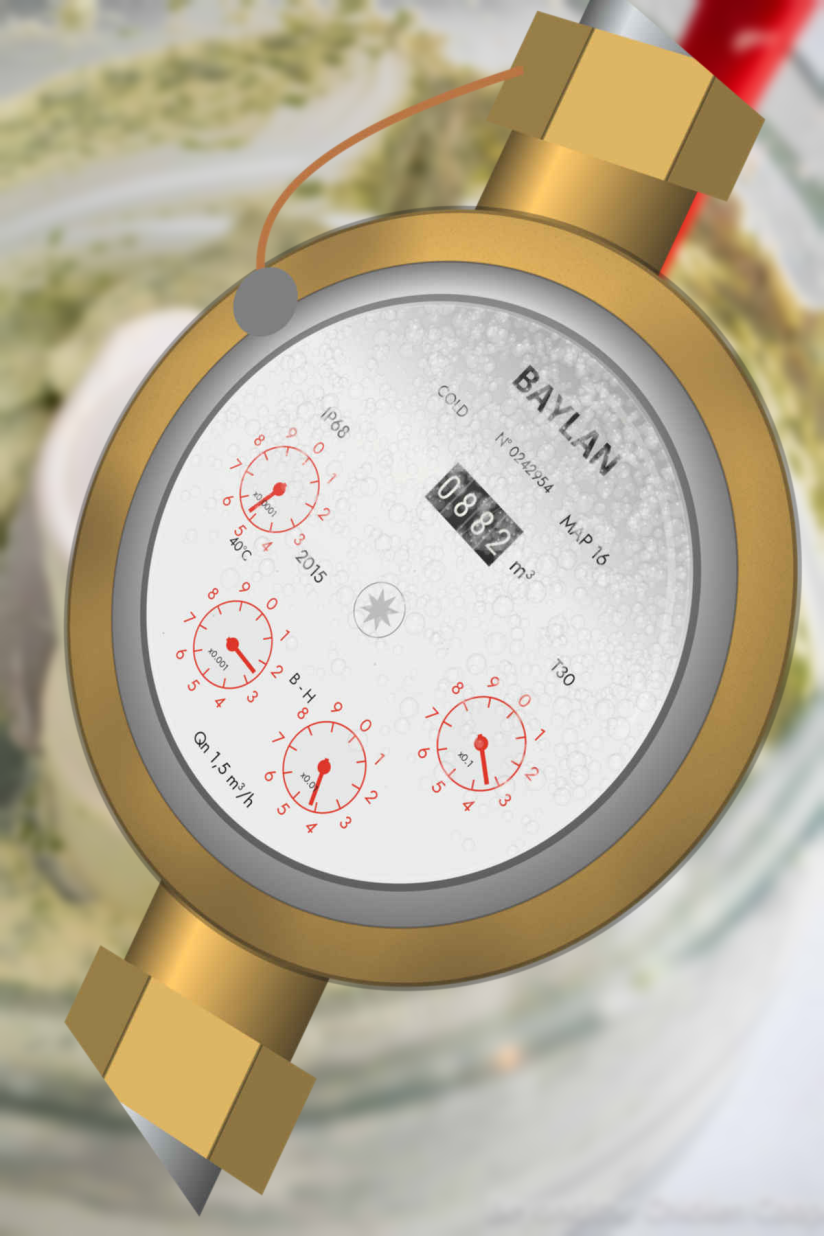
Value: 882.3425; m³
